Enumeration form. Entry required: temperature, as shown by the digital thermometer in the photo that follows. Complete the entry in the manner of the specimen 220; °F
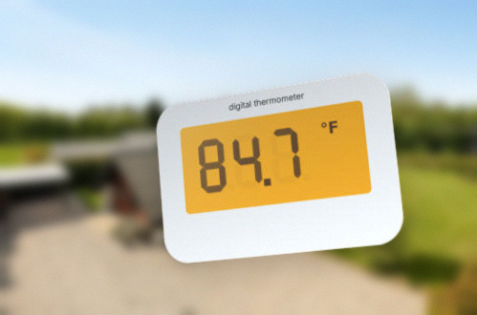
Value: 84.7; °F
